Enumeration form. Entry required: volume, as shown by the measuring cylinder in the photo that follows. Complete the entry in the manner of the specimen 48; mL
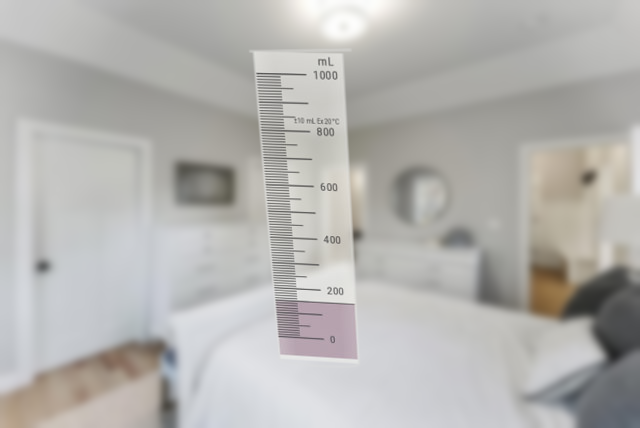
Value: 150; mL
